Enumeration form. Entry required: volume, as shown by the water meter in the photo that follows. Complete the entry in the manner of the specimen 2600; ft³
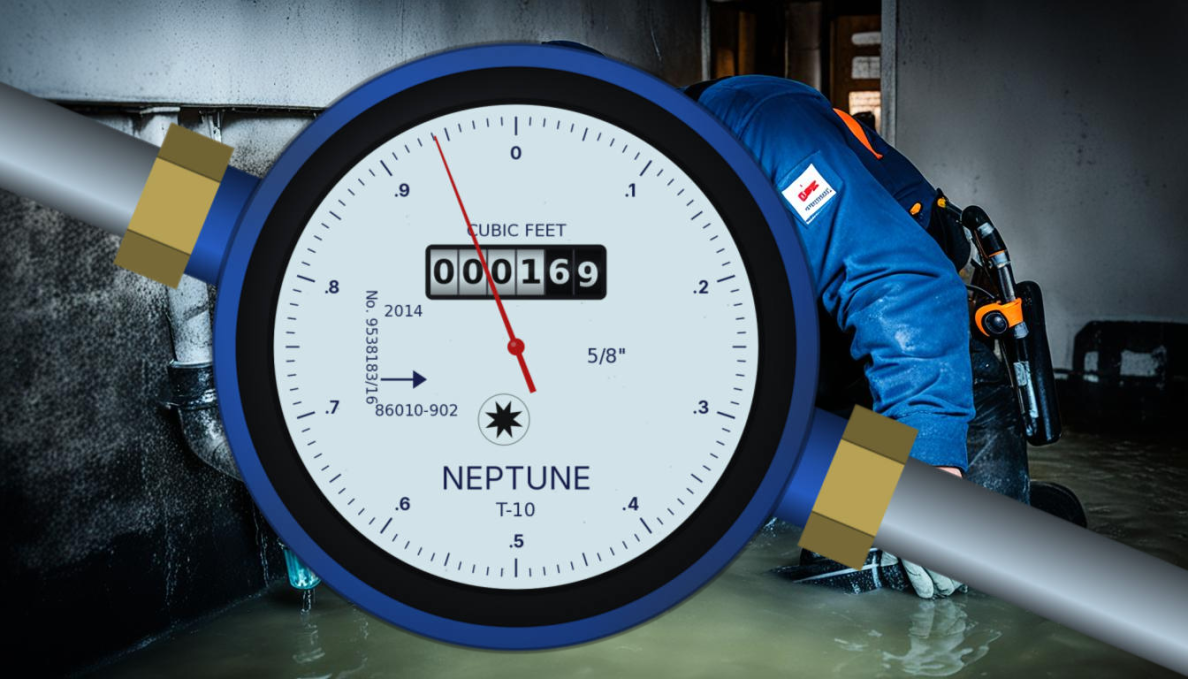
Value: 168.94; ft³
